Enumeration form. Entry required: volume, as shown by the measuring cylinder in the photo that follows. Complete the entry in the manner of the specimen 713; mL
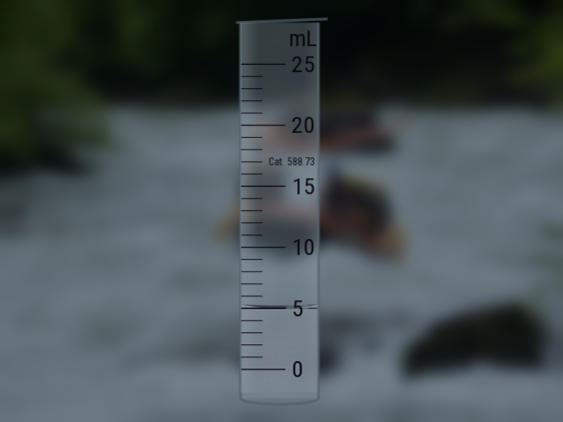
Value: 5; mL
